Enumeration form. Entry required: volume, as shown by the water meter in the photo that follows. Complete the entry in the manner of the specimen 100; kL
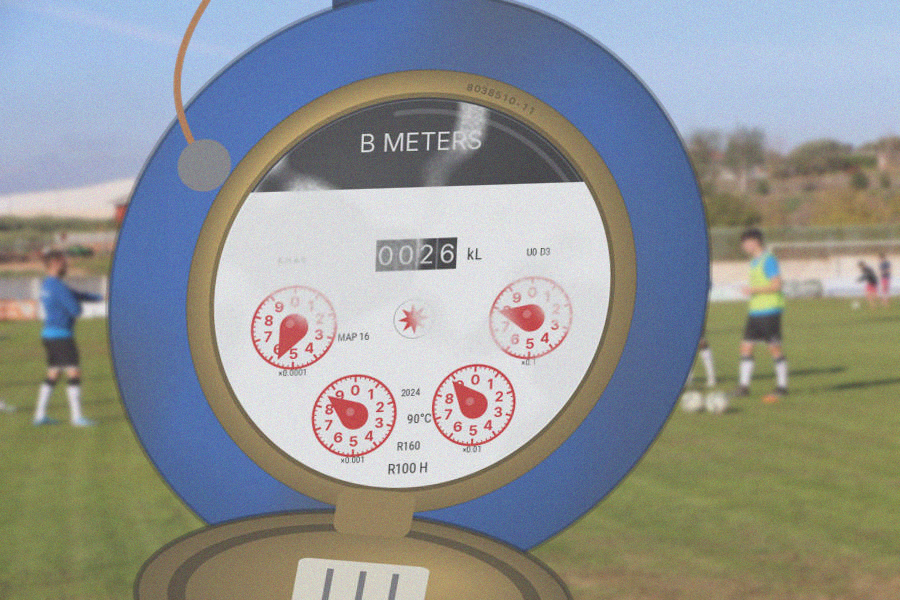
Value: 26.7885; kL
